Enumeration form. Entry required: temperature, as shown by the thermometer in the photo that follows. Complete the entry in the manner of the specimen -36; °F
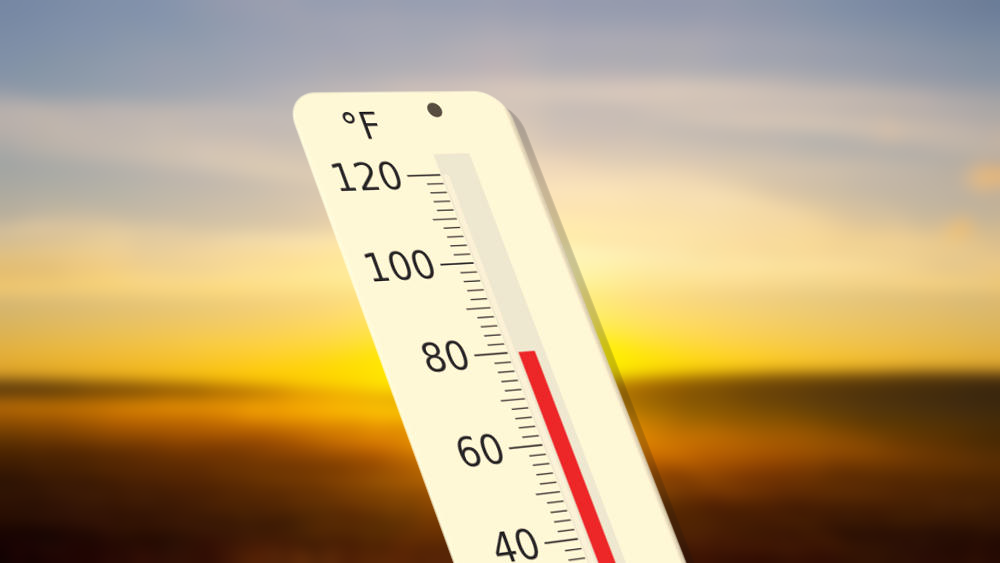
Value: 80; °F
